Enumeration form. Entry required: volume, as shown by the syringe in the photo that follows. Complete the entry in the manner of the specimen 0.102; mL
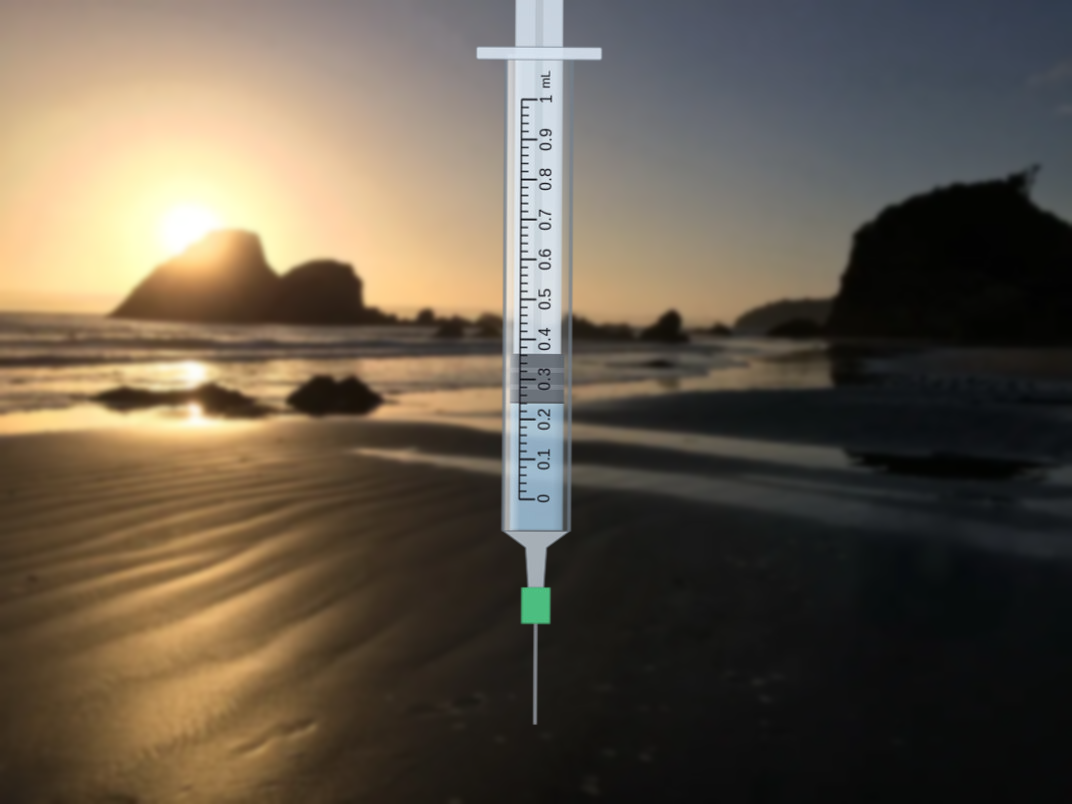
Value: 0.24; mL
